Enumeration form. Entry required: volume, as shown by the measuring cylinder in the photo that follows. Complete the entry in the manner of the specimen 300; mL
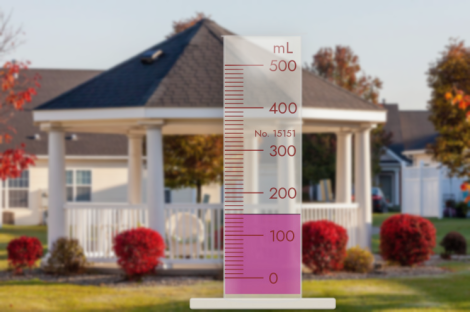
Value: 150; mL
